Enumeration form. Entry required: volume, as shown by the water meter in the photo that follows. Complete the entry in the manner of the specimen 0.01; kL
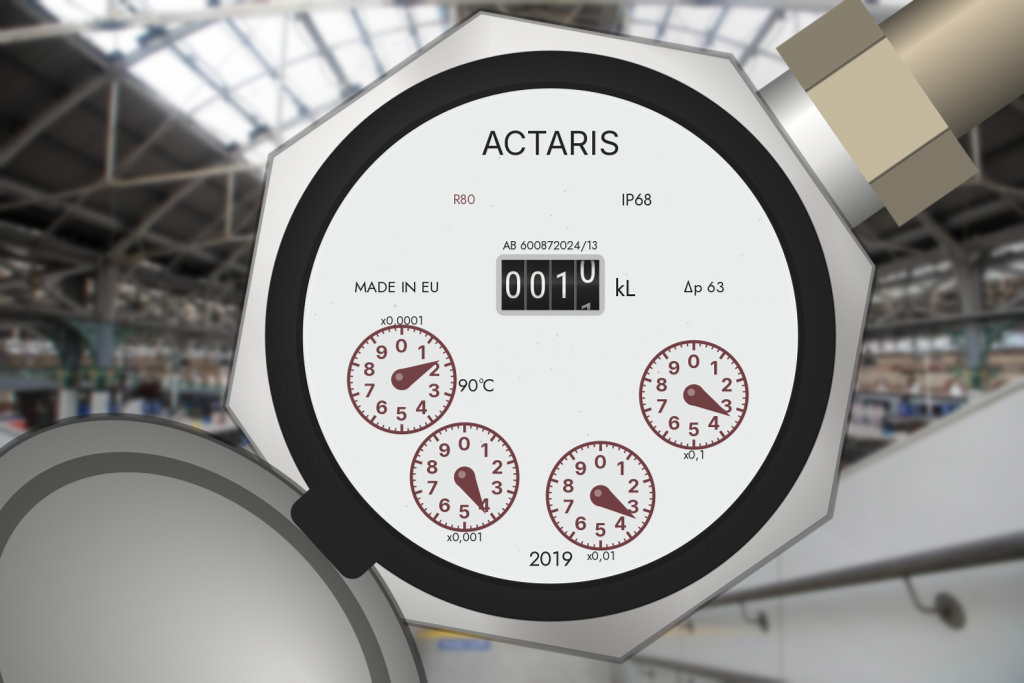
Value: 10.3341; kL
